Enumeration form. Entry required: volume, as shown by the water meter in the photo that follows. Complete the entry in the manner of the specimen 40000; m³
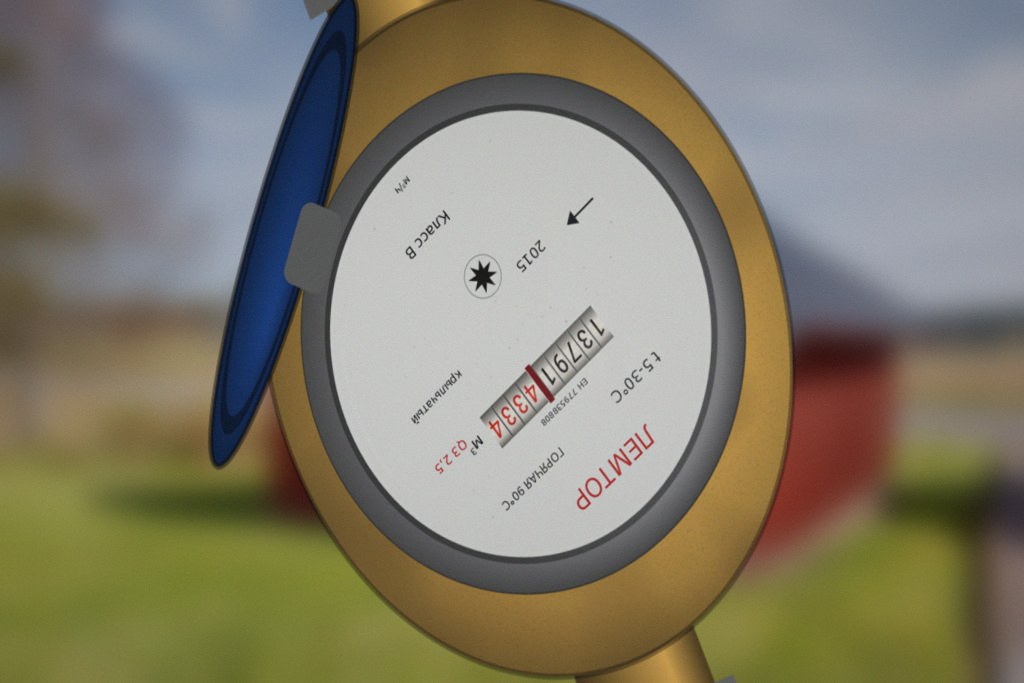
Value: 13791.4334; m³
